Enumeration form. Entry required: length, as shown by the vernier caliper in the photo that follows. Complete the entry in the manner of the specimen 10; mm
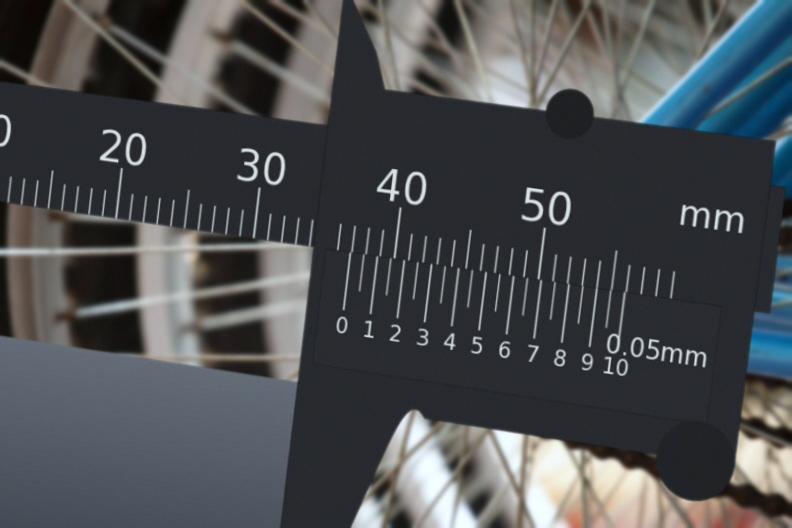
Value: 36.9; mm
